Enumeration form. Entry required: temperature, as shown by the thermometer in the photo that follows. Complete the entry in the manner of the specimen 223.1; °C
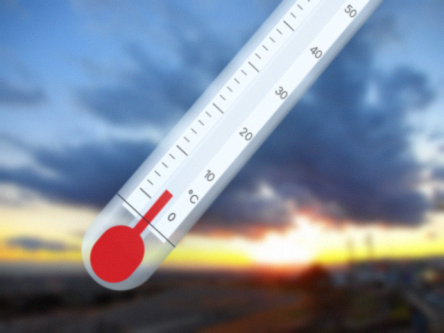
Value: 3; °C
